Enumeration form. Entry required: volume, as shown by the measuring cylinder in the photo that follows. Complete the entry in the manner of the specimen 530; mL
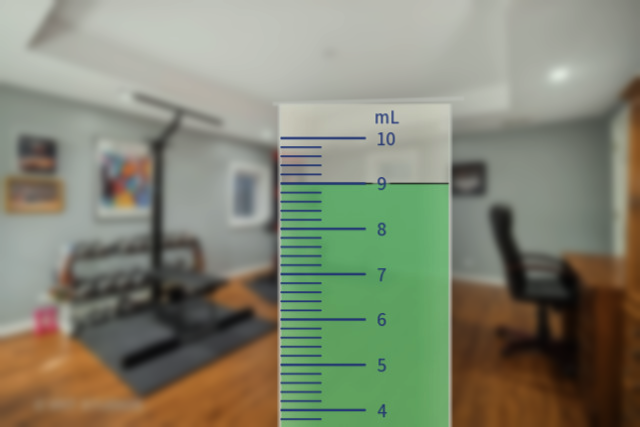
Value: 9; mL
